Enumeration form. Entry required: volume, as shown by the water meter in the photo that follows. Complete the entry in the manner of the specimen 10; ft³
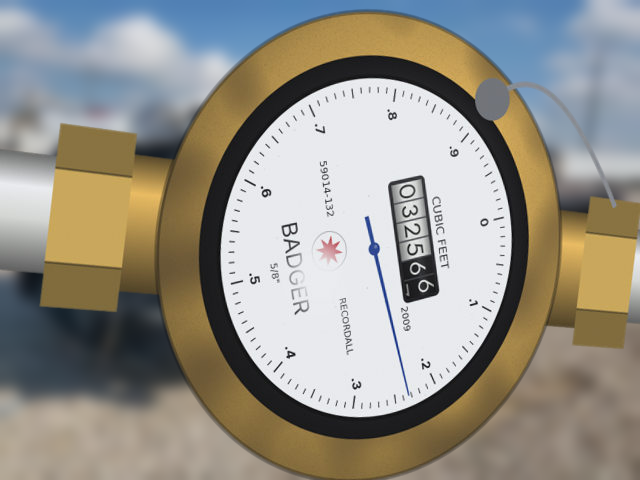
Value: 32566.23; ft³
